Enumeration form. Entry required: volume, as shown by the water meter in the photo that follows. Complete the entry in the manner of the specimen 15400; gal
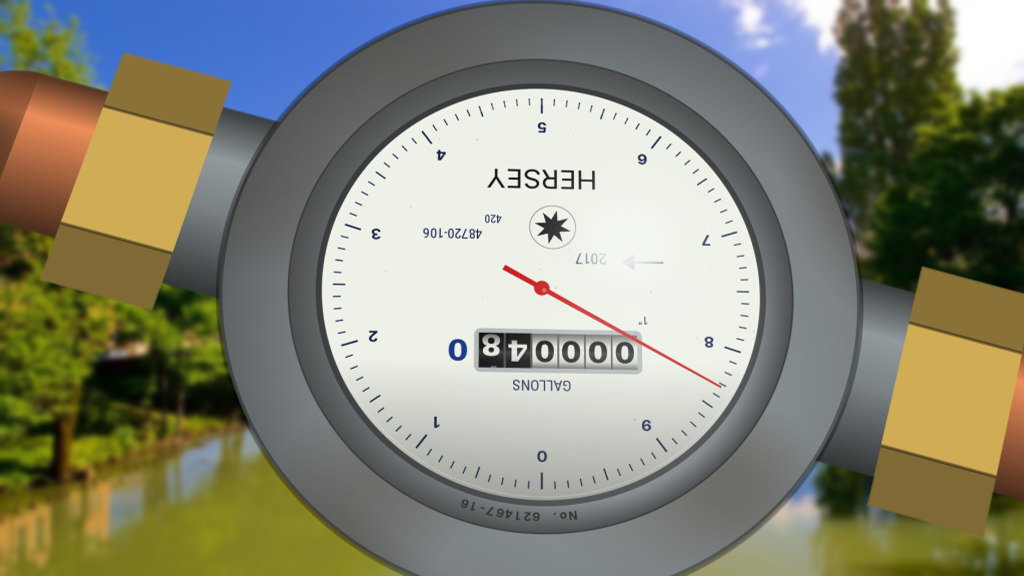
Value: 478.3; gal
